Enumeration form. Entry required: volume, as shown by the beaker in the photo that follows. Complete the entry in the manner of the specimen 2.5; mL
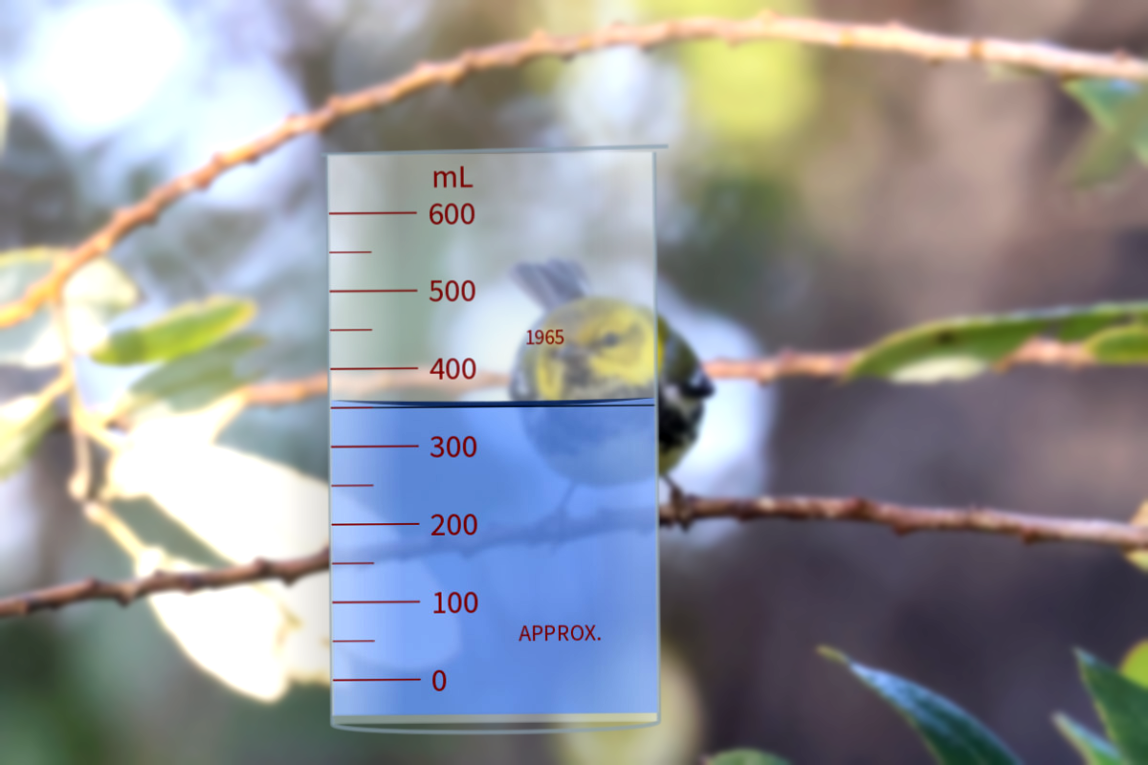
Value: 350; mL
